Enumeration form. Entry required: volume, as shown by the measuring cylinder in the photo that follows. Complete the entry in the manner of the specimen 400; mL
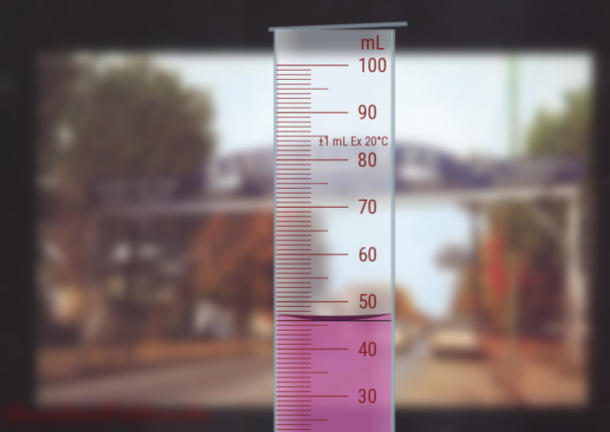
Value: 46; mL
